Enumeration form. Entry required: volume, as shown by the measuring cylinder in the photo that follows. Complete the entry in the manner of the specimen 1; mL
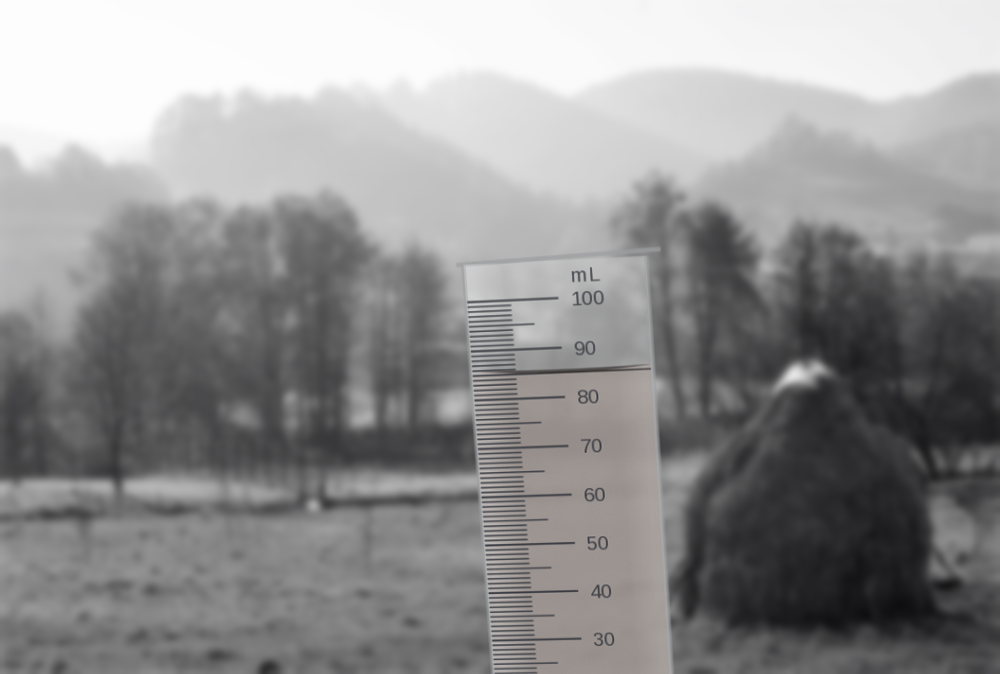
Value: 85; mL
